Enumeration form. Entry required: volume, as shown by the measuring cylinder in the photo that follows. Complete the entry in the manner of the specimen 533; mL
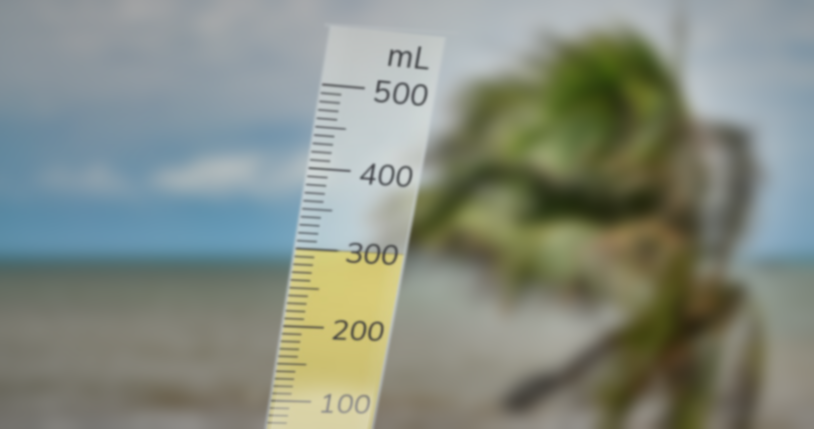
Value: 300; mL
